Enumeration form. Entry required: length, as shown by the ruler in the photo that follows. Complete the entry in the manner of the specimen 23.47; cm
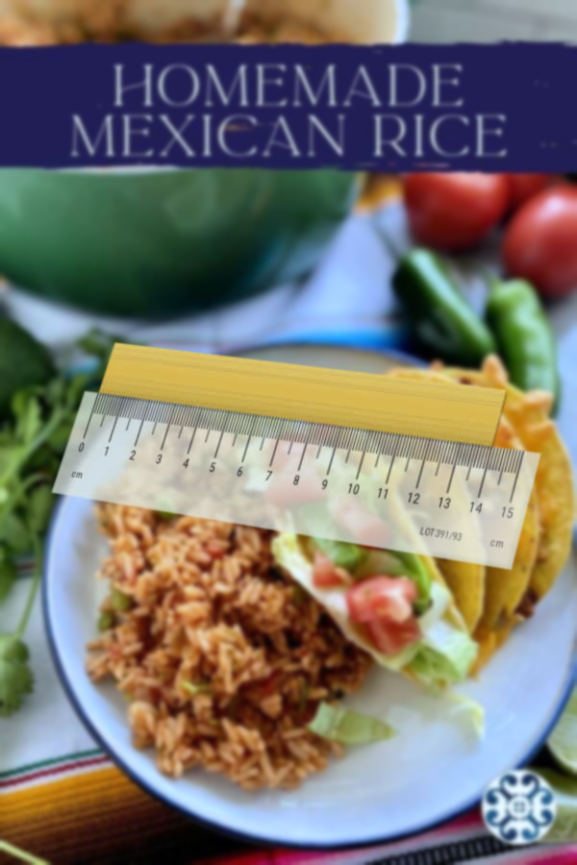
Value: 14; cm
